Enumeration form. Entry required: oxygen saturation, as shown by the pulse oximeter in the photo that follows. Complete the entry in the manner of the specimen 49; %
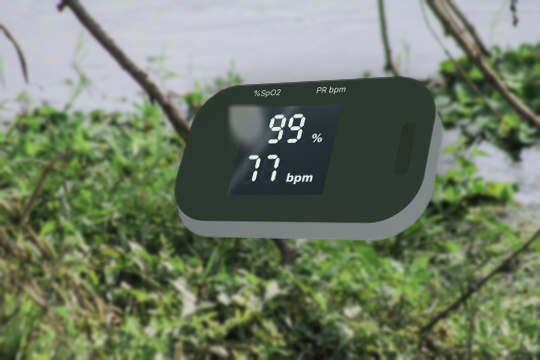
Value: 99; %
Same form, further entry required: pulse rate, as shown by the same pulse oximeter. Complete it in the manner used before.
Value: 77; bpm
